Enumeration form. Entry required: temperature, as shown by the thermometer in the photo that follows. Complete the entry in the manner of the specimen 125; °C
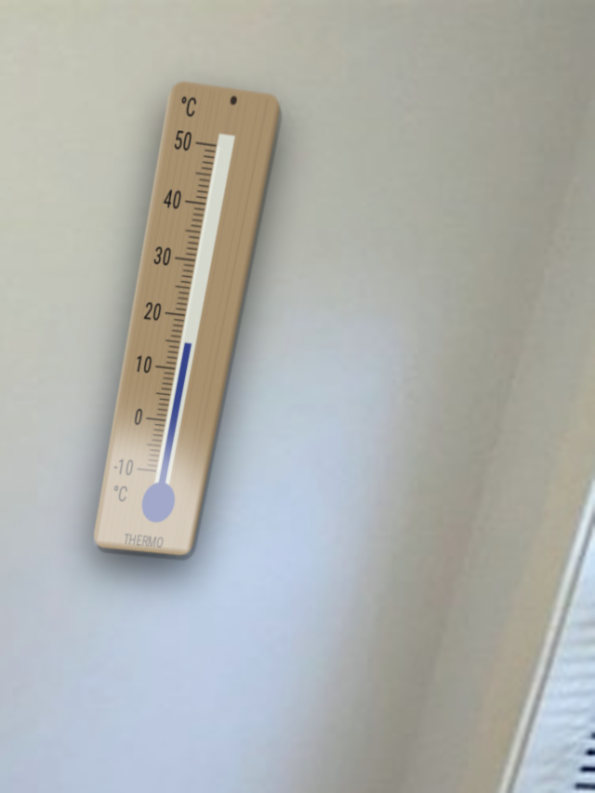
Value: 15; °C
